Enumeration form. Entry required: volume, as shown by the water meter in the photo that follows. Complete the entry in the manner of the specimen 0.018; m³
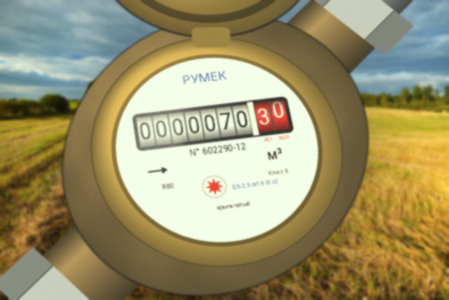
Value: 70.30; m³
